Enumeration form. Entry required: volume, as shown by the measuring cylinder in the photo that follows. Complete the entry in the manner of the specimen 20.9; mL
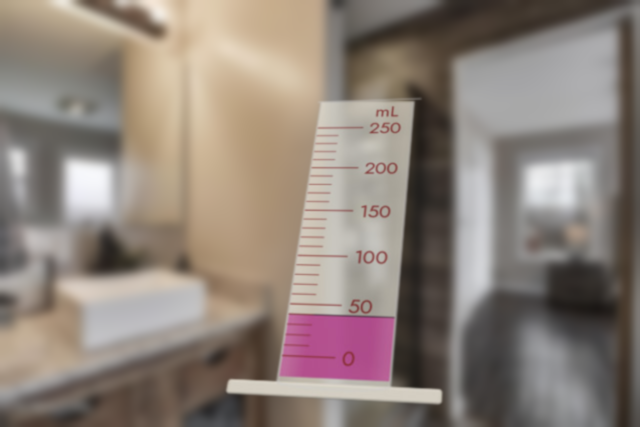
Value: 40; mL
